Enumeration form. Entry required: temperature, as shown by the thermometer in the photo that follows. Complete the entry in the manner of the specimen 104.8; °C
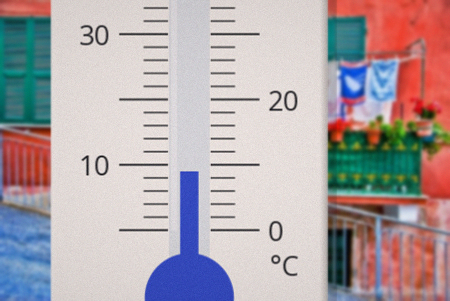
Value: 9; °C
